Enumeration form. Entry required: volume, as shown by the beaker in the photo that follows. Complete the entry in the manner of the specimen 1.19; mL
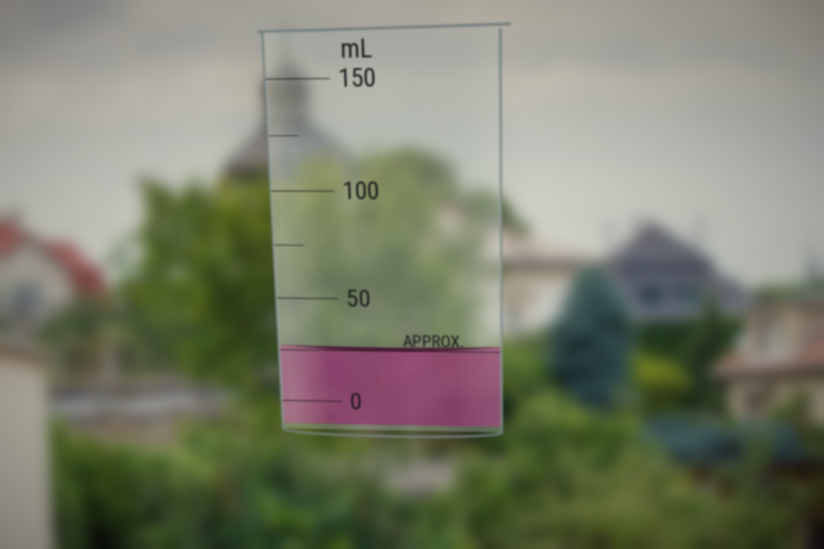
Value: 25; mL
